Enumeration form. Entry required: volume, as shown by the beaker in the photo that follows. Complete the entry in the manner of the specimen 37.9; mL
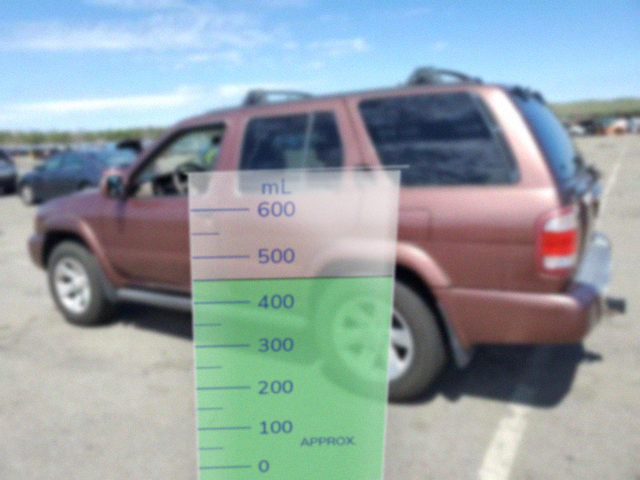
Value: 450; mL
